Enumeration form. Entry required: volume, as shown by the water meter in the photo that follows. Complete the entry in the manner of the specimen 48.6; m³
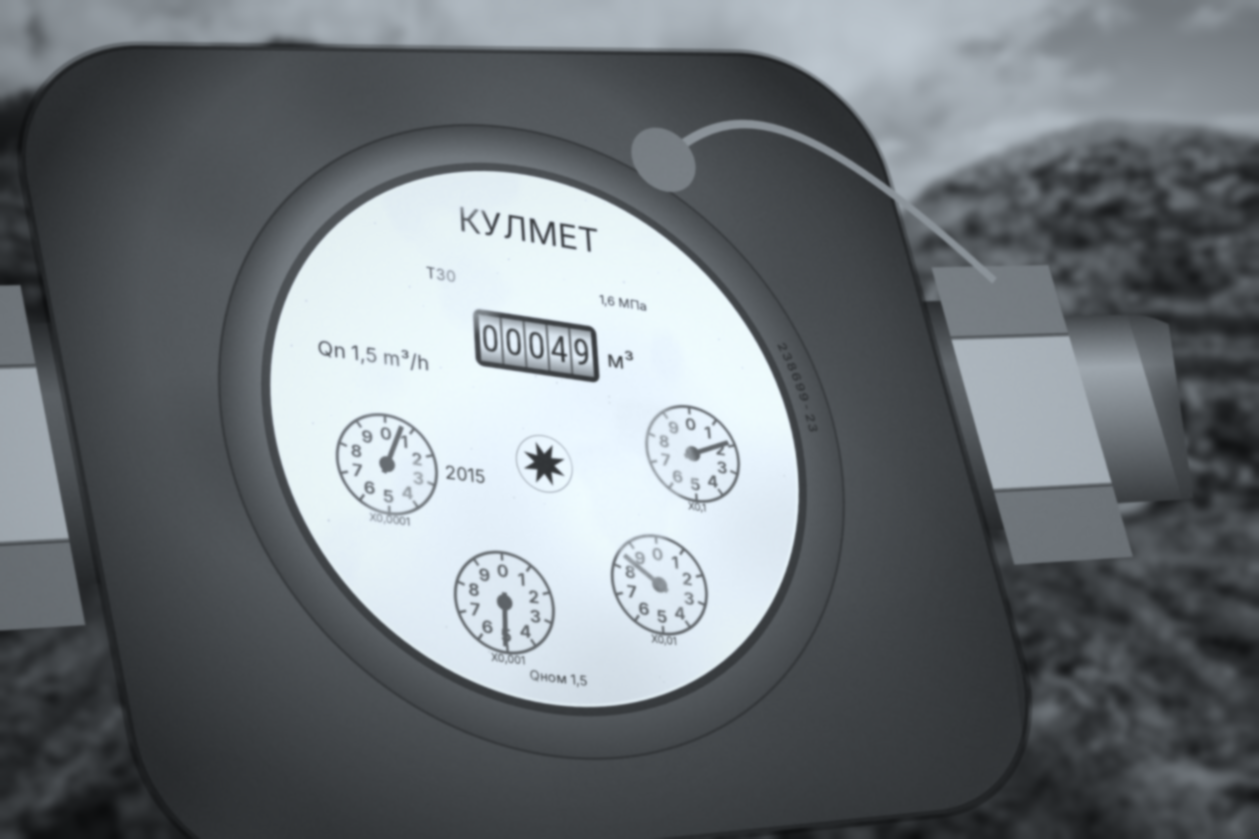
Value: 49.1850; m³
